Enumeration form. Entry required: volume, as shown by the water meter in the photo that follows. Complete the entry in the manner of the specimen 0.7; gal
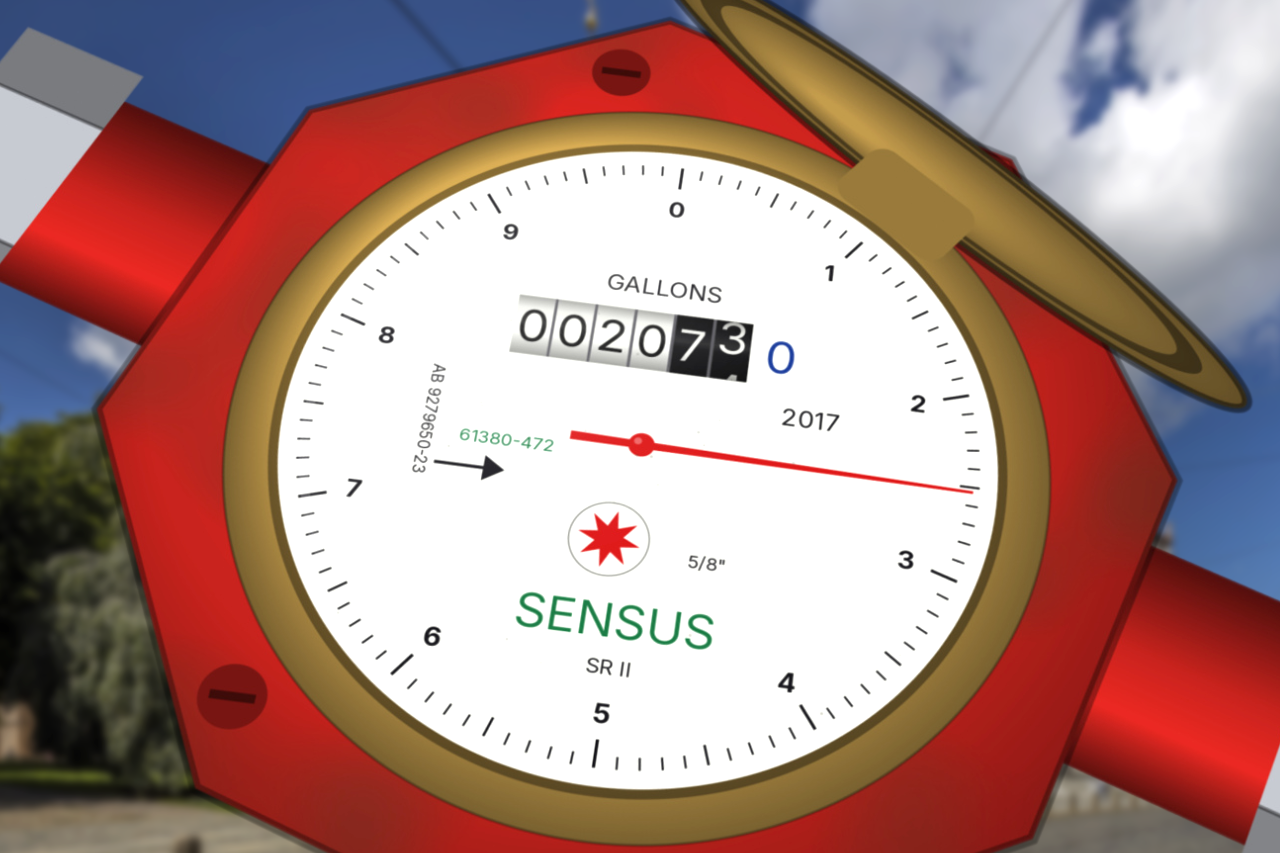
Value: 20732.5; gal
